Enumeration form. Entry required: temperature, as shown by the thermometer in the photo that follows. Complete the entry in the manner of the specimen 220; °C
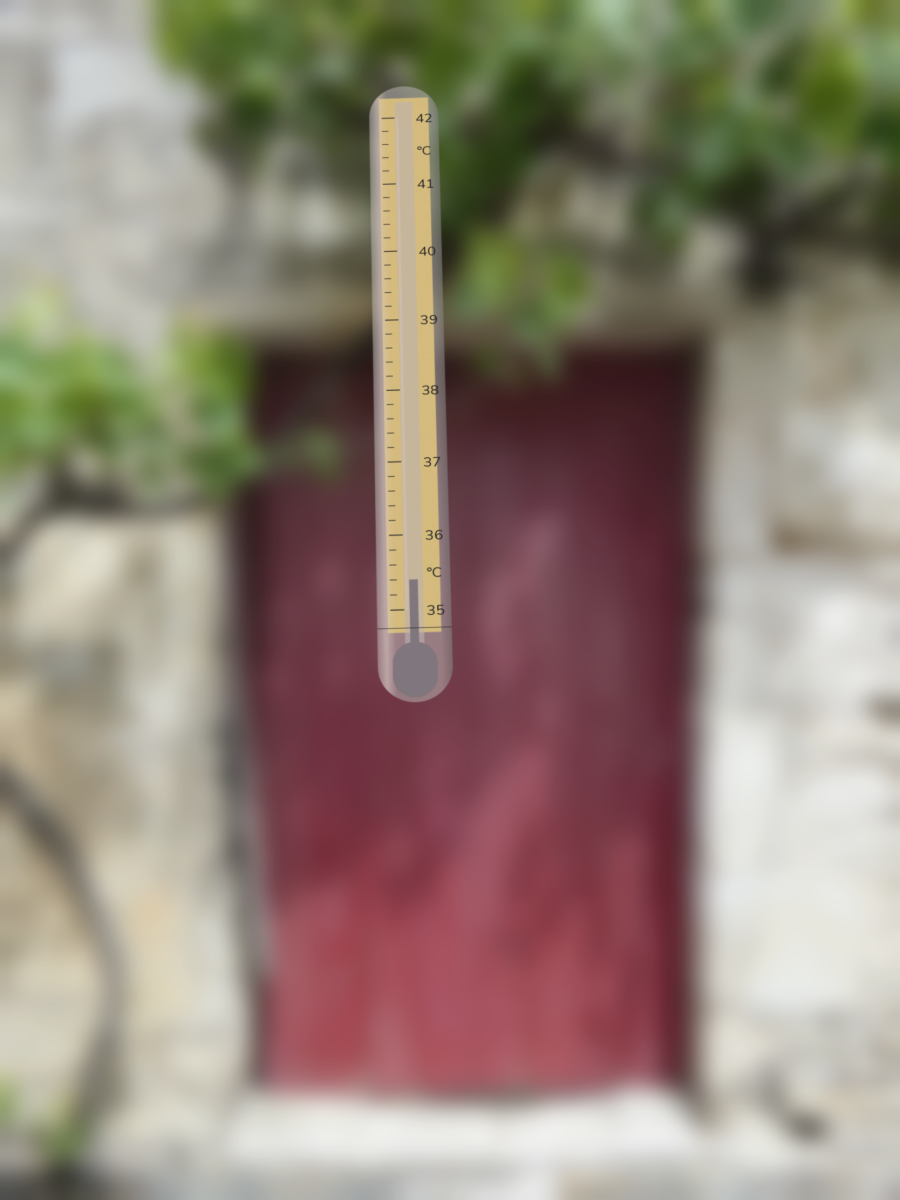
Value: 35.4; °C
